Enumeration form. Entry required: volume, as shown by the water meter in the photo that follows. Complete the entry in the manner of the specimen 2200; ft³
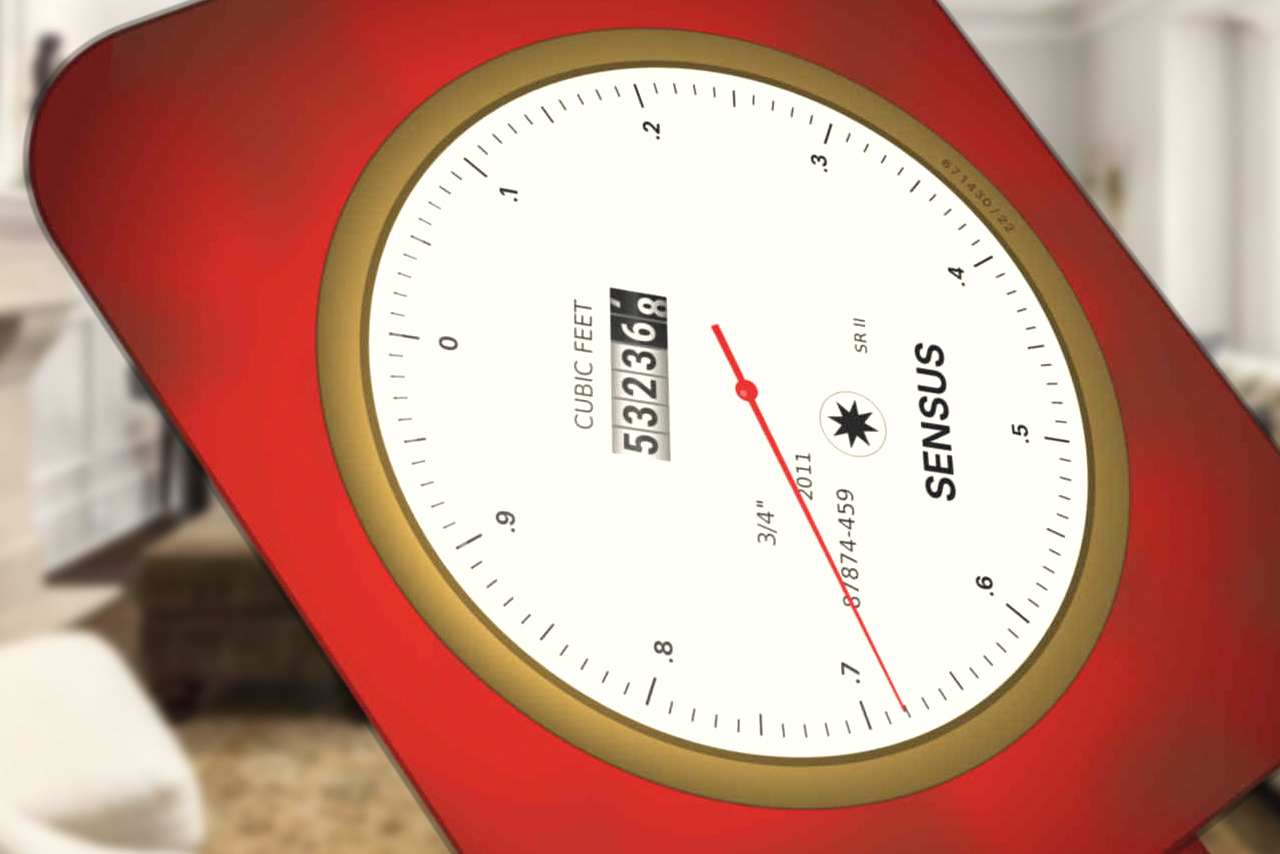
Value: 532367.68; ft³
